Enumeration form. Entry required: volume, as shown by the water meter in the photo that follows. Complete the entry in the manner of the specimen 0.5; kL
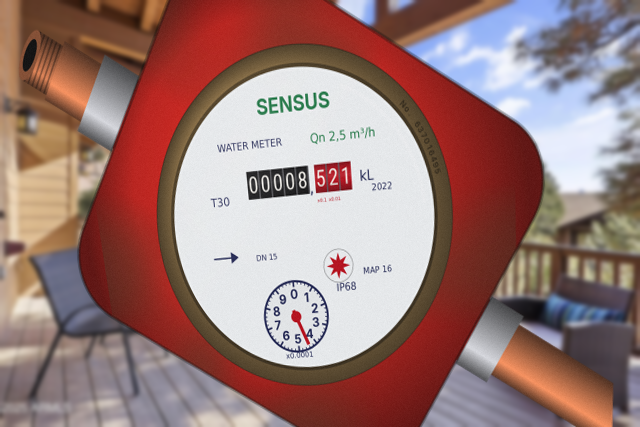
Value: 8.5214; kL
